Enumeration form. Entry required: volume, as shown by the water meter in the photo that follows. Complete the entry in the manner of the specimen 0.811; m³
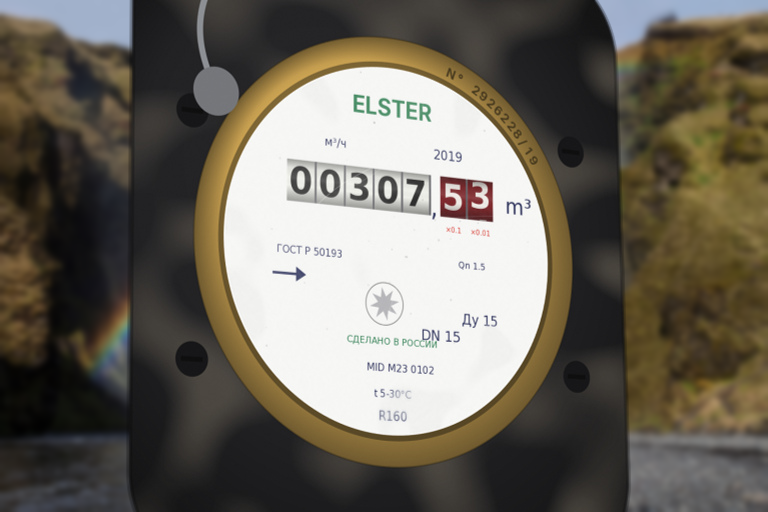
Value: 307.53; m³
